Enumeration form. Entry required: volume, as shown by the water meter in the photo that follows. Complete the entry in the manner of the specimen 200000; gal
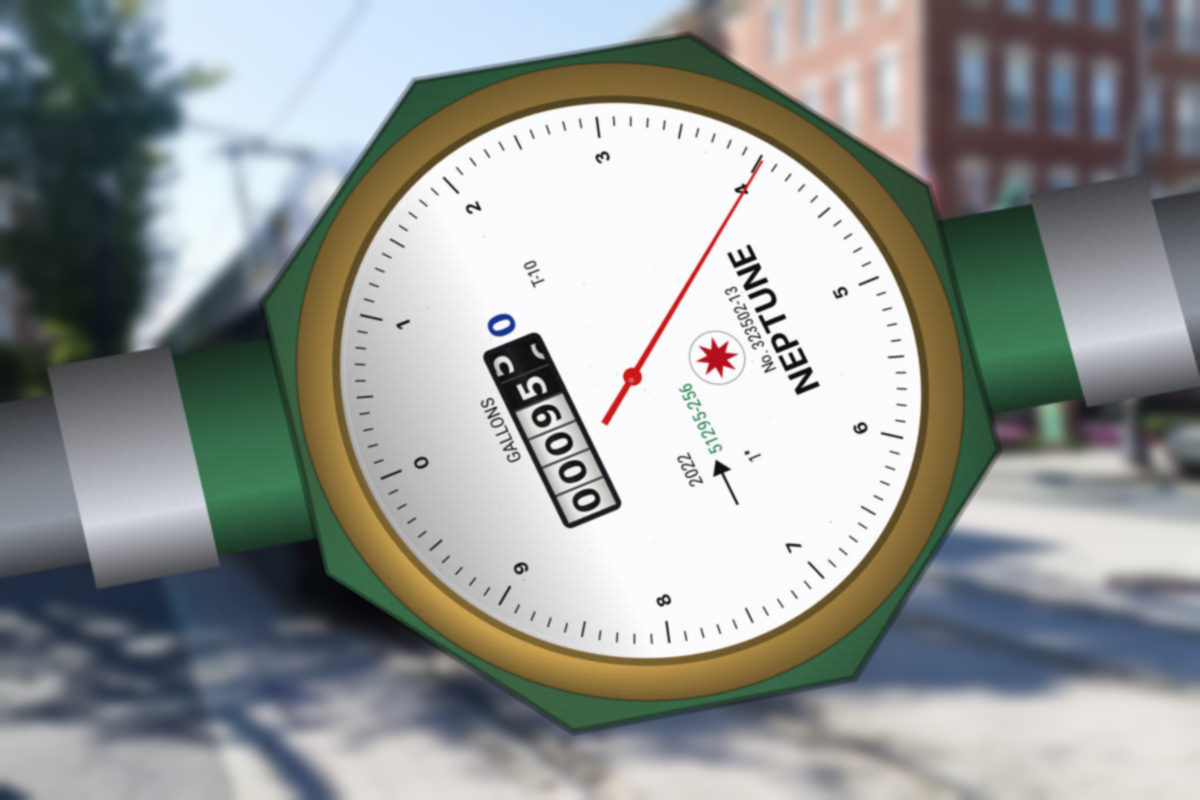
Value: 9554.0; gal
